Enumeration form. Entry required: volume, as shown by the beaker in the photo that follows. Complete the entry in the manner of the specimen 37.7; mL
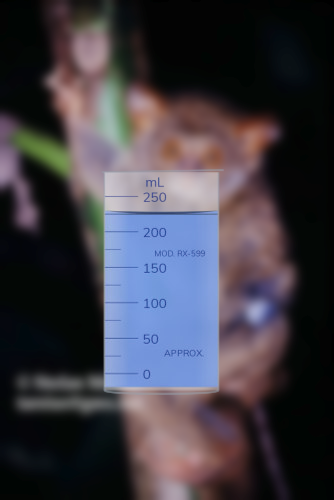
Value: 225; mL
